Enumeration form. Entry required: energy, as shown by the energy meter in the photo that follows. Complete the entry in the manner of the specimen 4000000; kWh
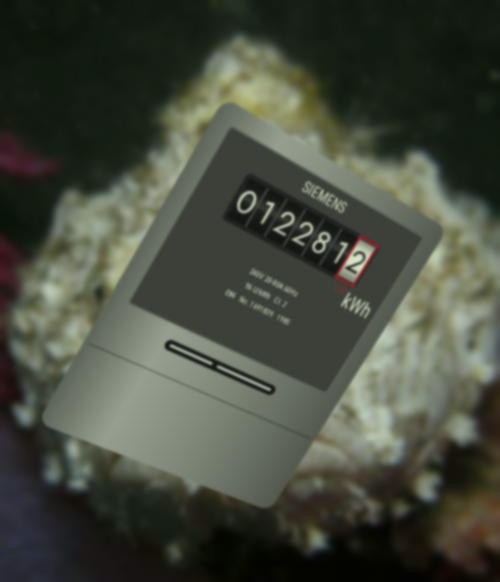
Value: 12281.2; kWh
